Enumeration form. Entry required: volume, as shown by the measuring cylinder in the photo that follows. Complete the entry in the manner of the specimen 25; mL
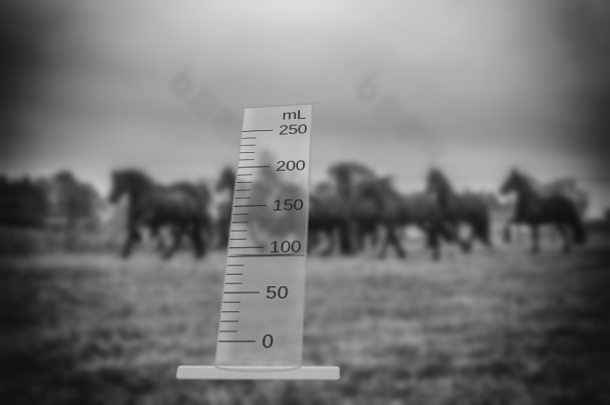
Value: 90; mL
